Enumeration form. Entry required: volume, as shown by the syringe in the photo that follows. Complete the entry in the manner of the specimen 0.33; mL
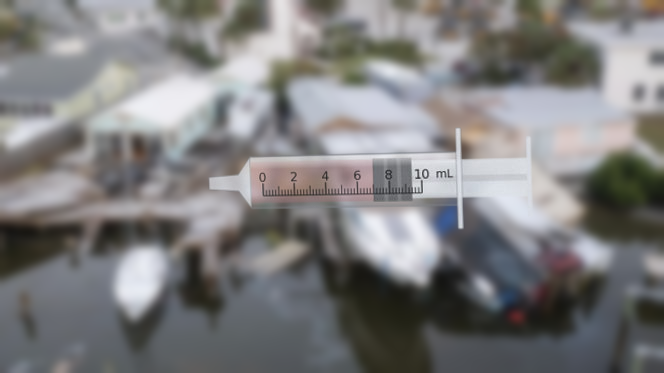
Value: 7; mL
